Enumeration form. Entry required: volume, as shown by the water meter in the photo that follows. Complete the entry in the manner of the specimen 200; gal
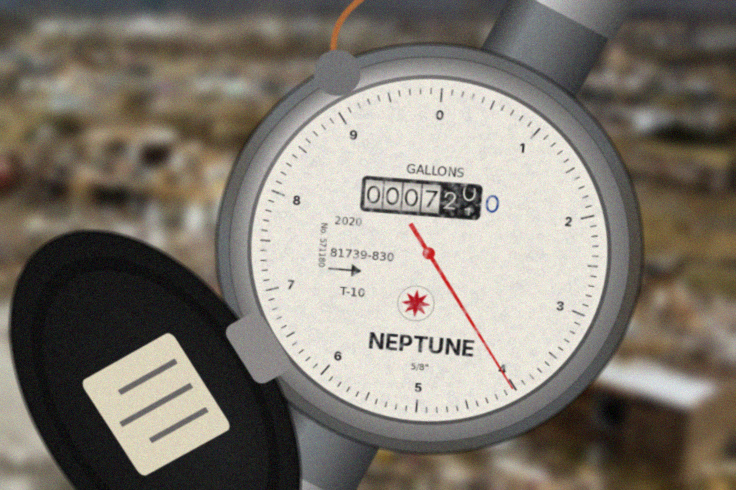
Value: 7204.0; gal
